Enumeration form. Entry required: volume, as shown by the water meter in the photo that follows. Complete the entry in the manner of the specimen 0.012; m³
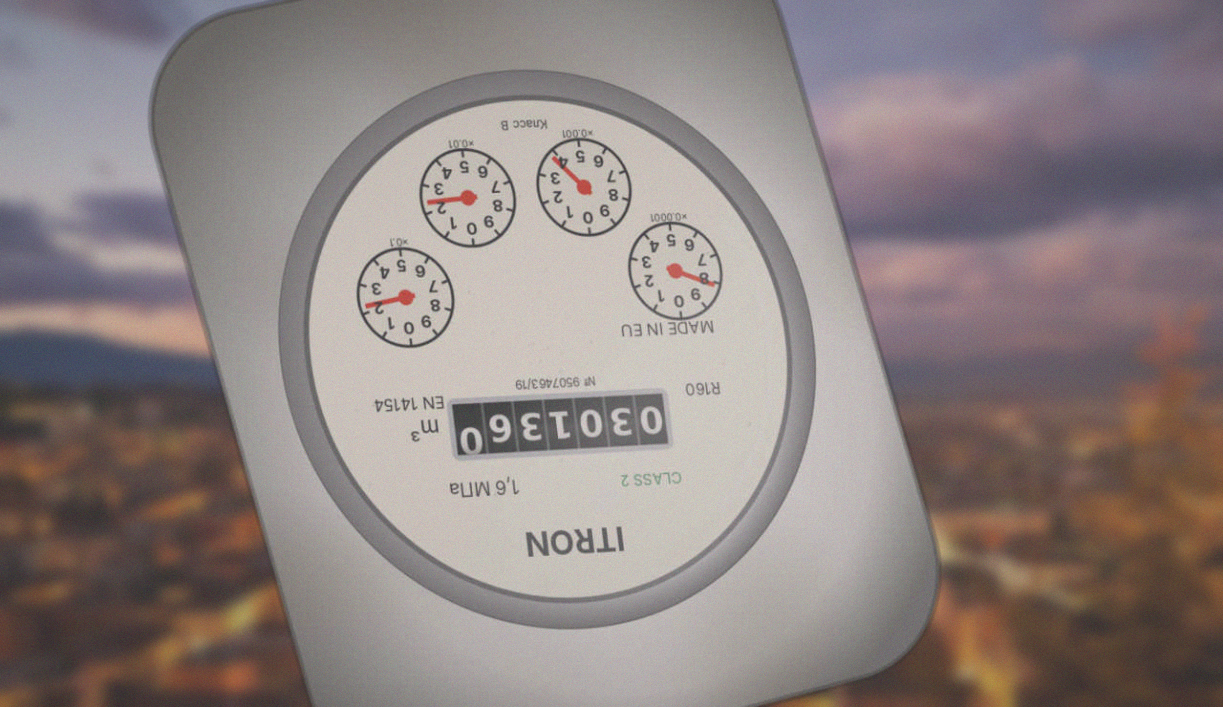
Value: 301360.2238; m³
